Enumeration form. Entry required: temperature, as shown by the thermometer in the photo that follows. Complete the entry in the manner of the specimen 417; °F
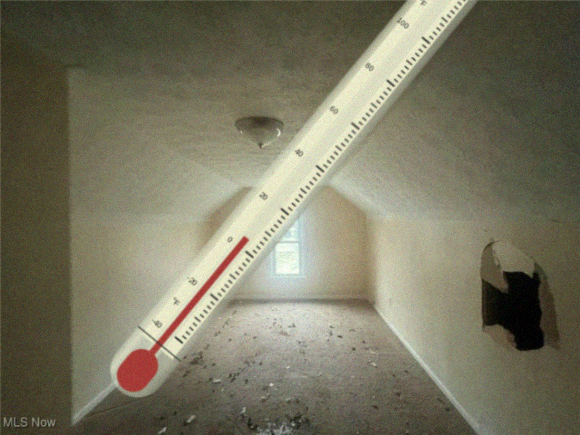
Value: 4; °F
